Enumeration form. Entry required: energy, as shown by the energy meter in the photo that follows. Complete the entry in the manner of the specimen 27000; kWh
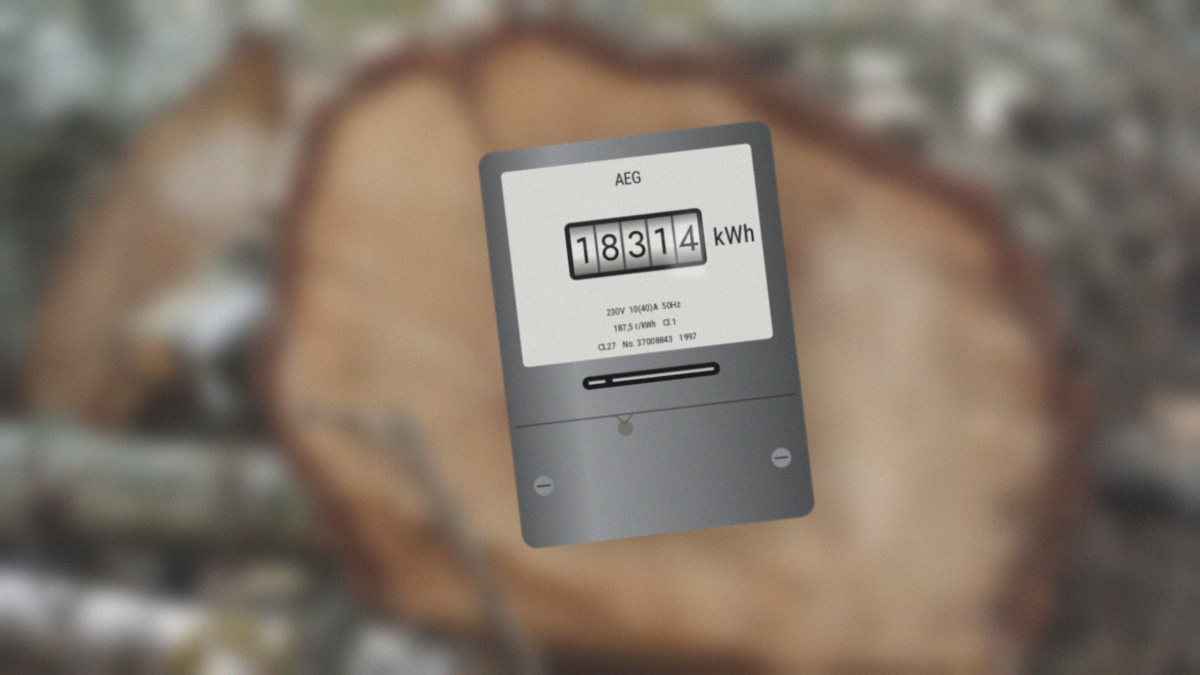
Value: 18314; kWh
